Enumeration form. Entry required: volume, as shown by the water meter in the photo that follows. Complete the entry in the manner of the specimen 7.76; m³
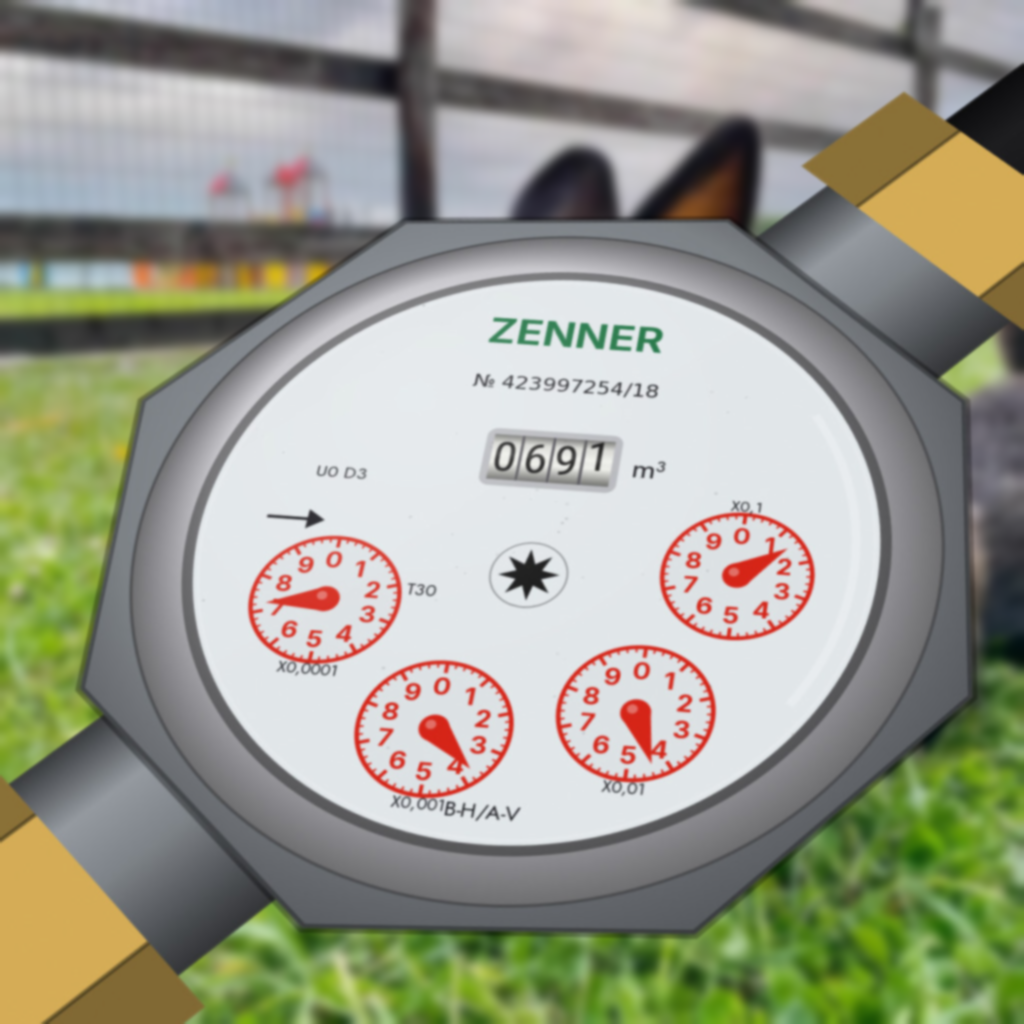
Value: 691.1437; m³
